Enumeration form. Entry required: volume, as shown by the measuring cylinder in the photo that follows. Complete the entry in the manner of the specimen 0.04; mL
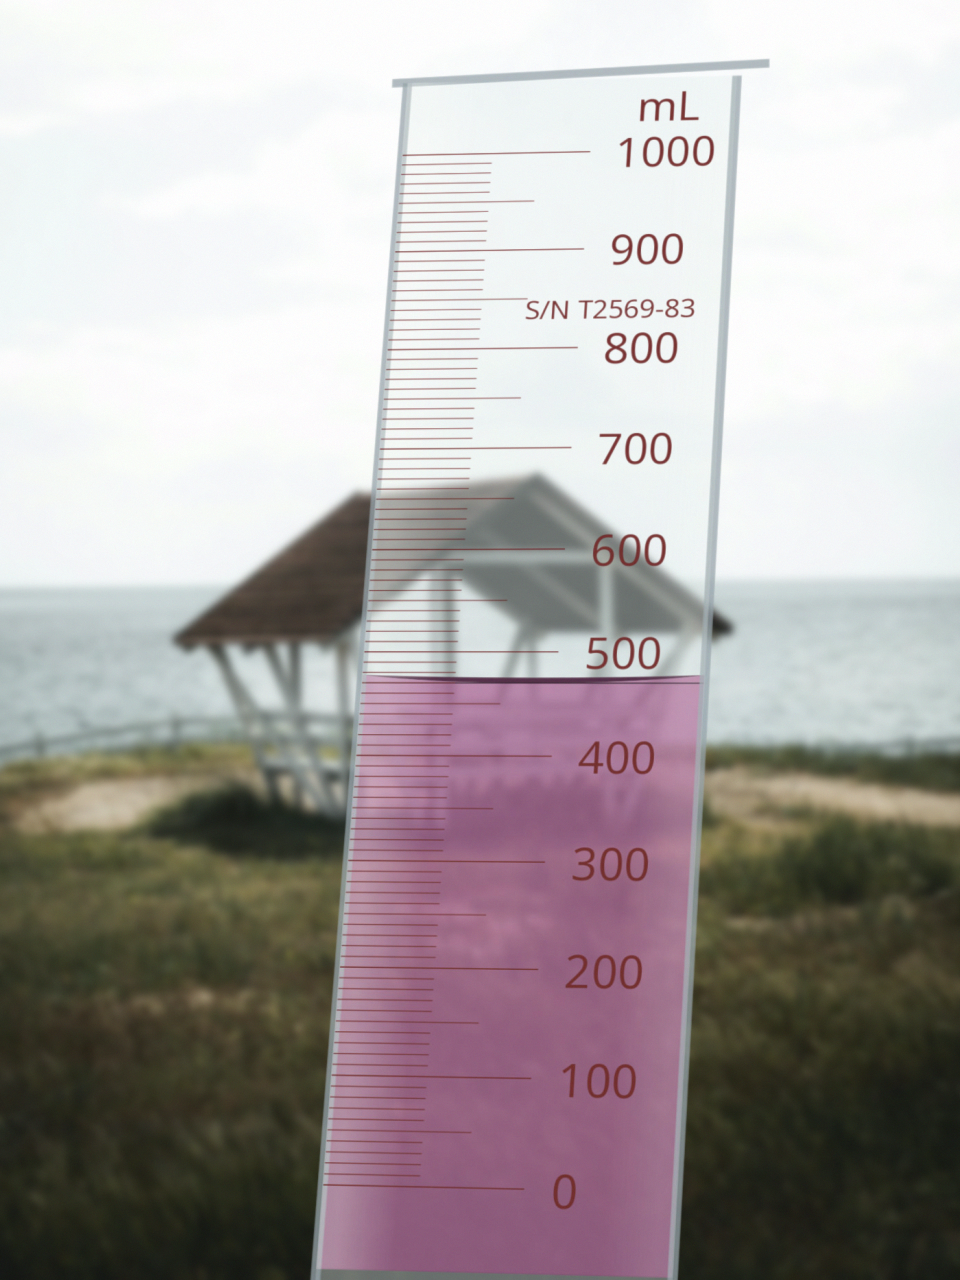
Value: 470; mL
